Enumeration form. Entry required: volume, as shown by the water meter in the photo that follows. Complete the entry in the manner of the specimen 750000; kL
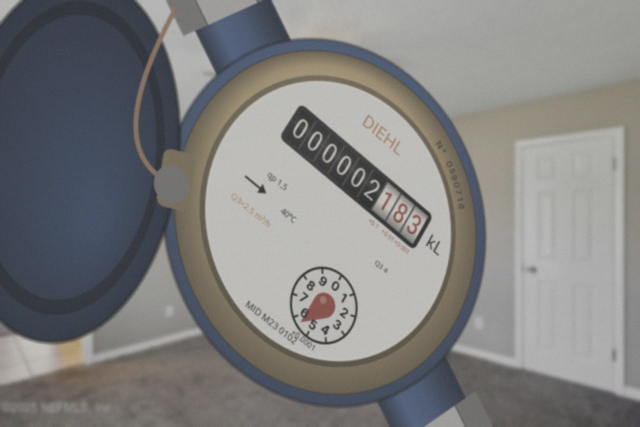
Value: 2.1835; kL
